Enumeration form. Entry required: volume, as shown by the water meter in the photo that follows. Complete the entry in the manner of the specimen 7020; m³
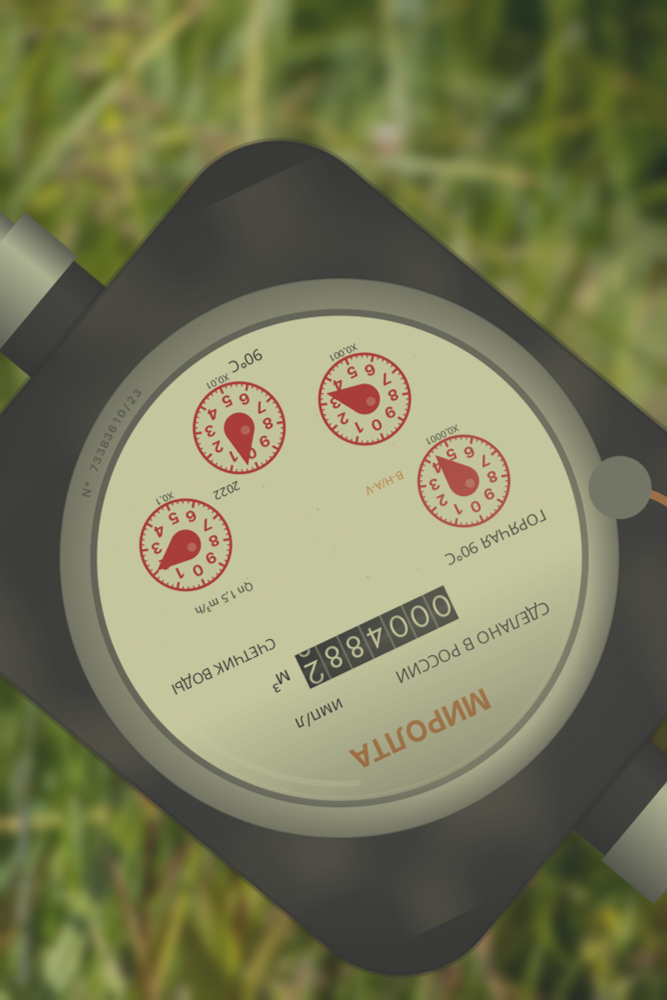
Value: 4882.2034; m³
